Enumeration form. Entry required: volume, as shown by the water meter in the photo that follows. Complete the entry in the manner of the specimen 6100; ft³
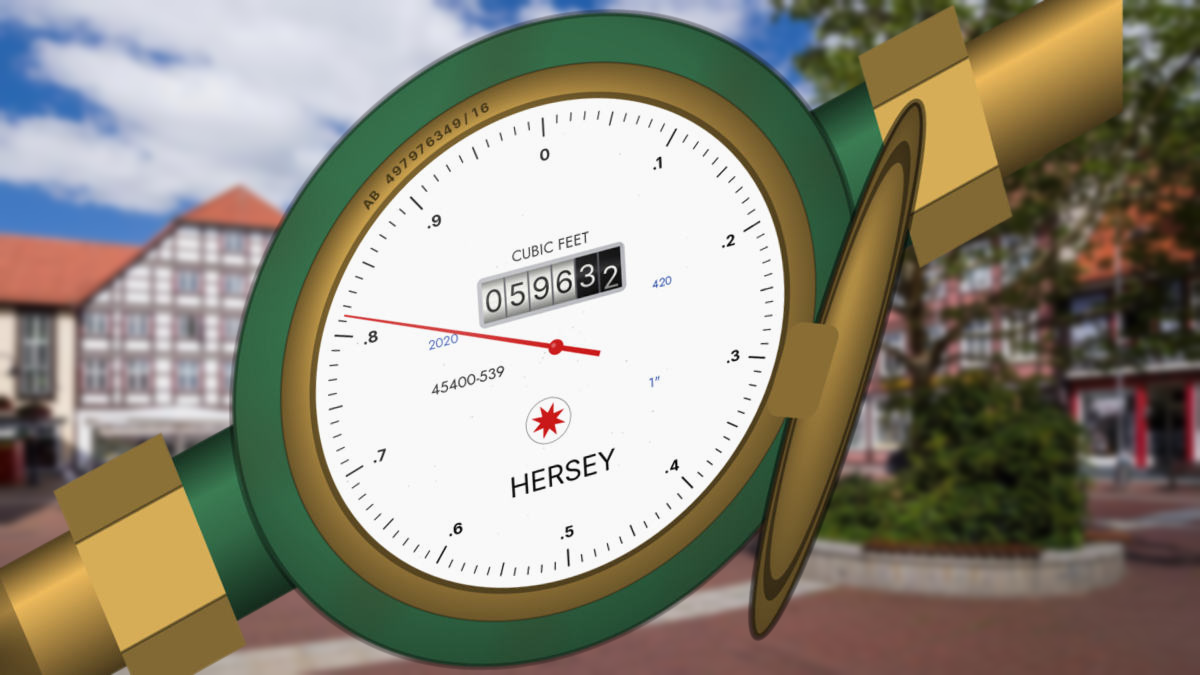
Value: 59631.81; ft³
